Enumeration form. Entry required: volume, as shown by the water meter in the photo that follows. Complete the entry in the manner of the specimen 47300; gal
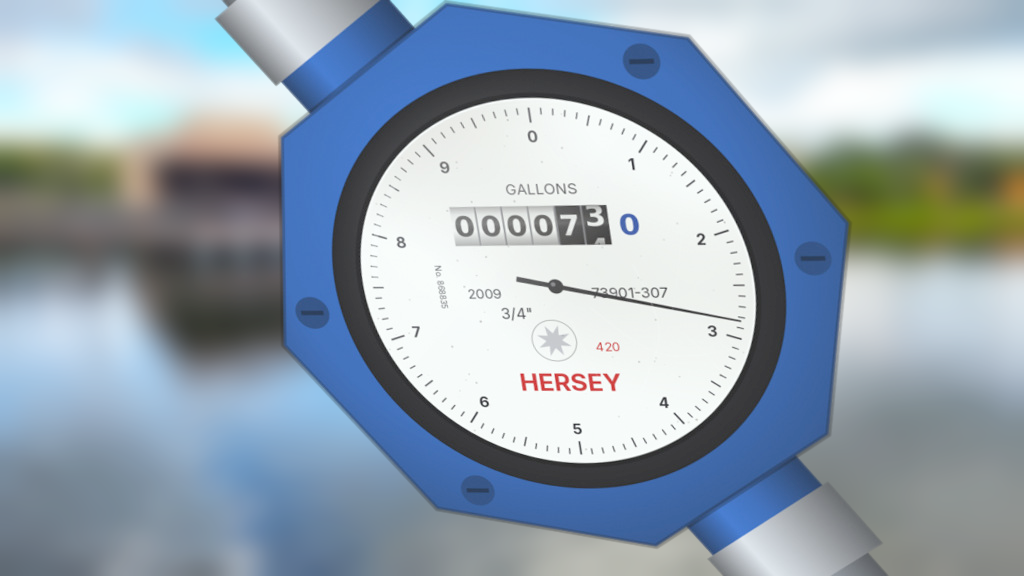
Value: 732.8; gal
